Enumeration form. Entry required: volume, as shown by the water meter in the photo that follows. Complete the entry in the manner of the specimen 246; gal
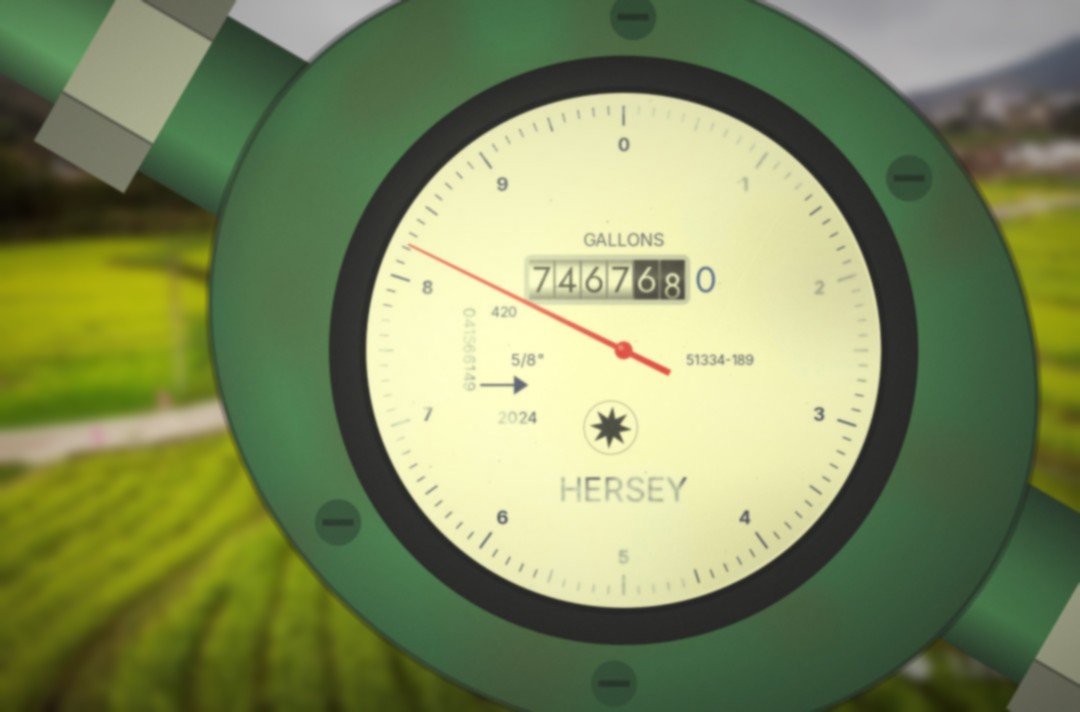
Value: 7467678.2; gal
